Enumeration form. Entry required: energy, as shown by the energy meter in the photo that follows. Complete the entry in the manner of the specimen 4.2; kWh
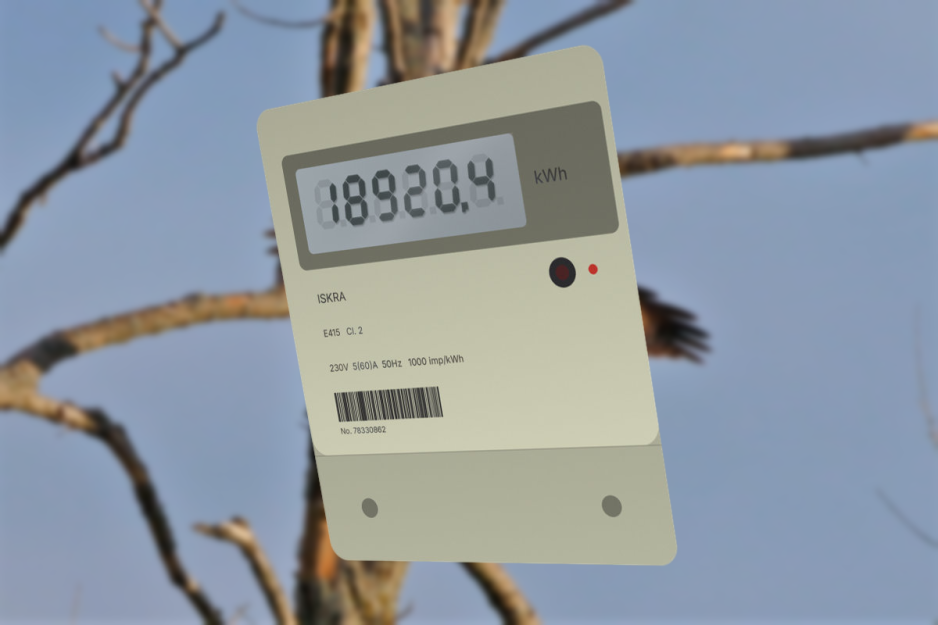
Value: 18920.4; kWh
